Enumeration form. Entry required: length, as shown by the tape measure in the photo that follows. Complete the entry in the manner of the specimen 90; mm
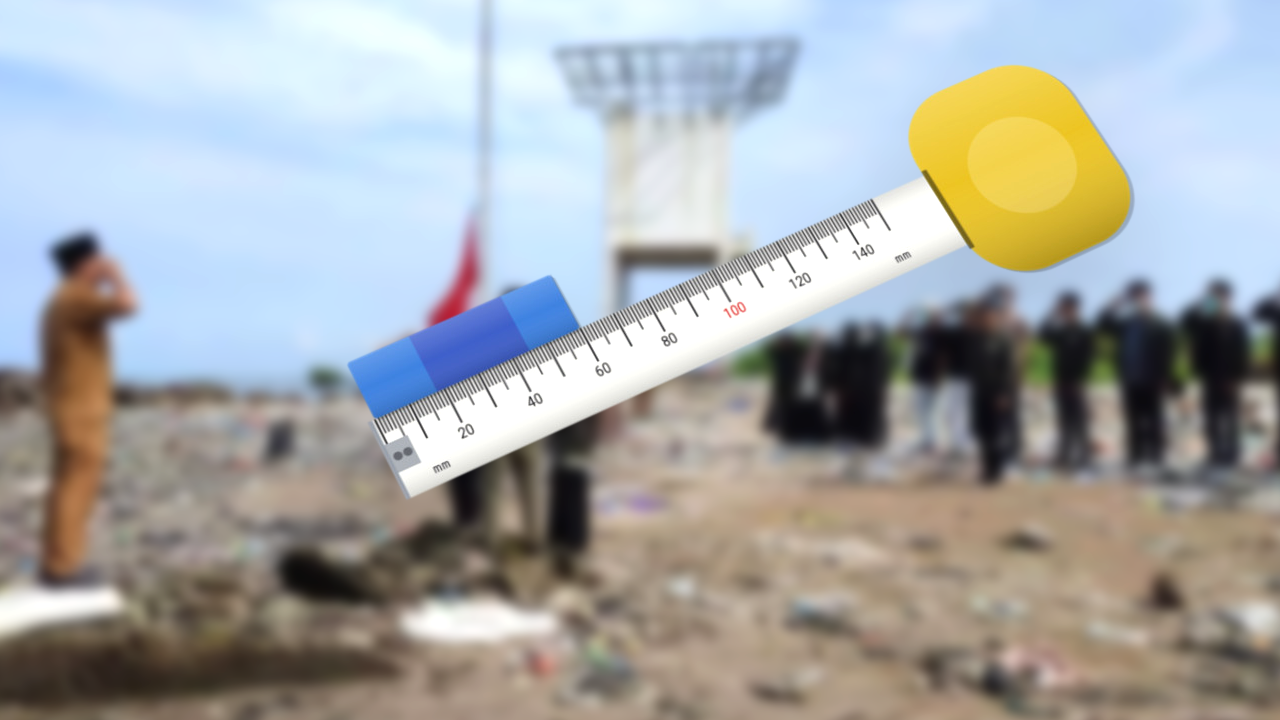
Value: 60; mm
